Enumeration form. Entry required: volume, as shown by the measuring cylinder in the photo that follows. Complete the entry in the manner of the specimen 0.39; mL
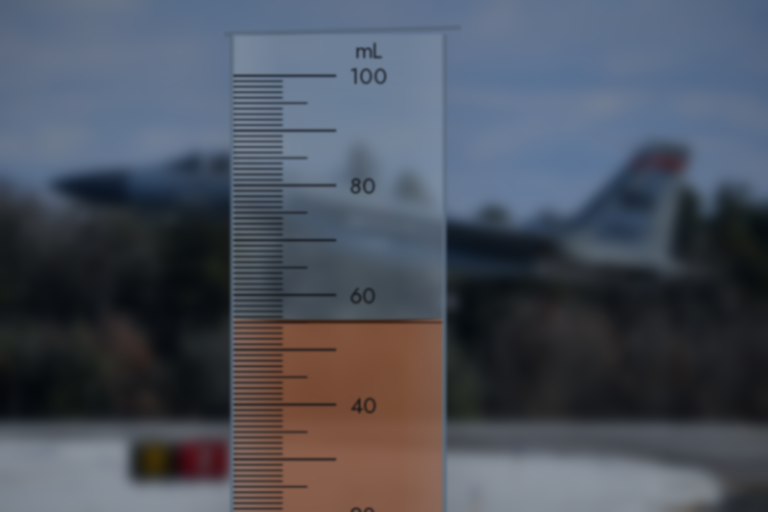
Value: 55; mL
